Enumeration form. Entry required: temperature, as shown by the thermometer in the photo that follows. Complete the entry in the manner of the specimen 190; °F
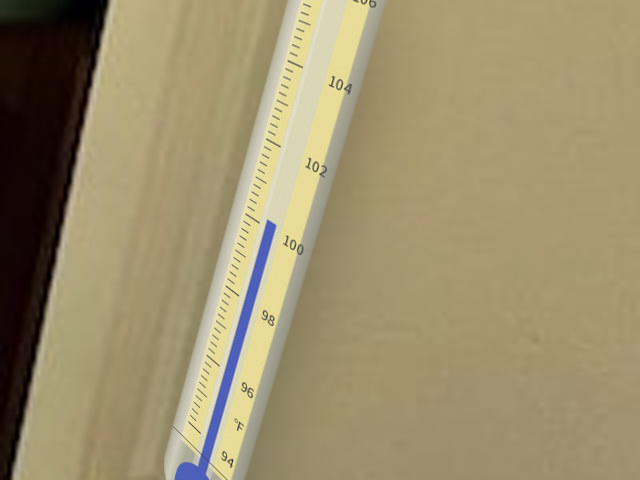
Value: 100.2; °F
